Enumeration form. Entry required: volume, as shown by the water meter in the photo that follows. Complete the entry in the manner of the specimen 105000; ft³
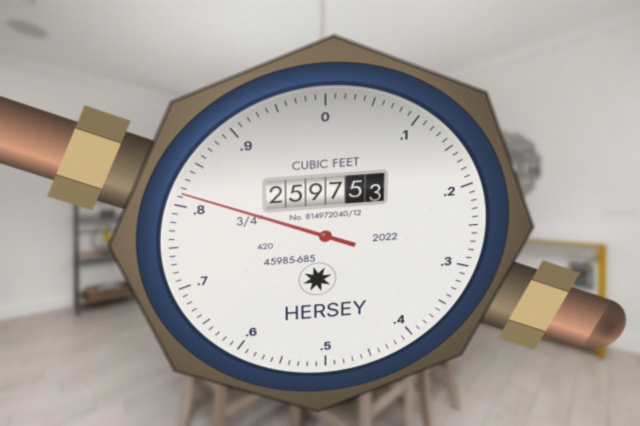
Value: 259752.81; ft³
